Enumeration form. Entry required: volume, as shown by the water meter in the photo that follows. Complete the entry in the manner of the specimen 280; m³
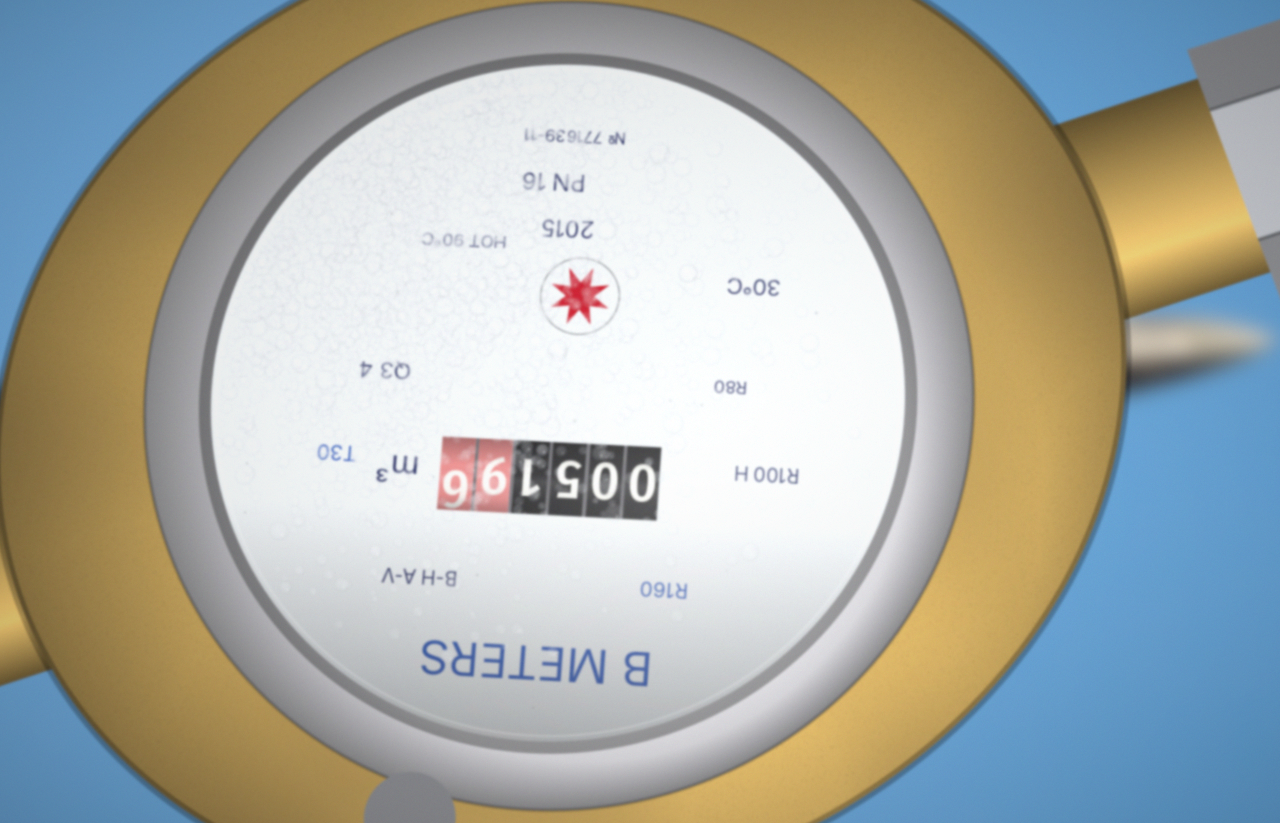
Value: 51.96; m³
